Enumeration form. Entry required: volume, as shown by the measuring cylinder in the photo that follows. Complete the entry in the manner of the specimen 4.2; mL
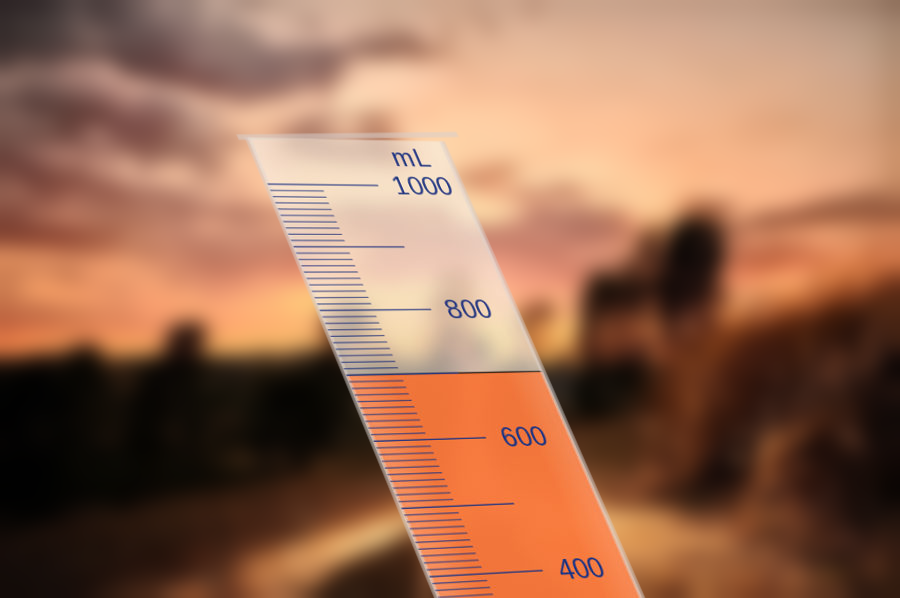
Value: 700; mL
